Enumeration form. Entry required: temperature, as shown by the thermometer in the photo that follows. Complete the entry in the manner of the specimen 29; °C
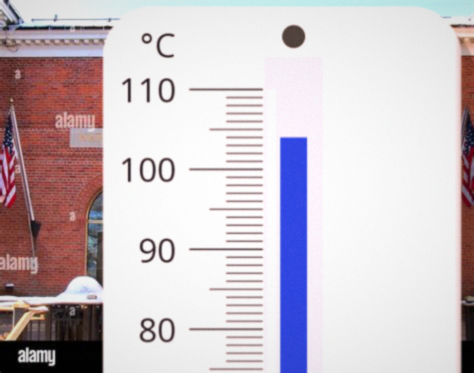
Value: 104; °C
